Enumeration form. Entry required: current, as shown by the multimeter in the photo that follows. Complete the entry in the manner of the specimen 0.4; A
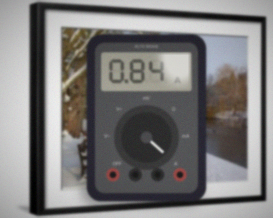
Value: 0.84; A
